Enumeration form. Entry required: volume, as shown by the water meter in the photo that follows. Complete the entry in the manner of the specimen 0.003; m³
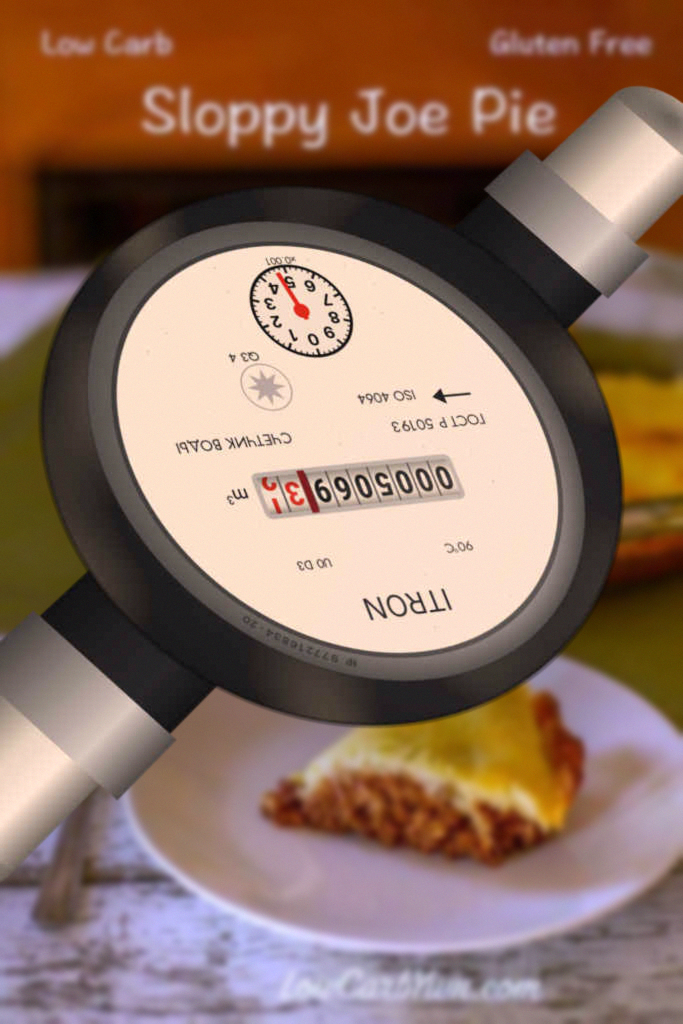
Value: 5069.314; m³
